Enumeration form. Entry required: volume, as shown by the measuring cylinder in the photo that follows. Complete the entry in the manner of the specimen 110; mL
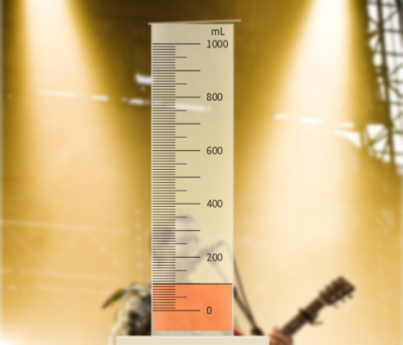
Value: 100; mL
